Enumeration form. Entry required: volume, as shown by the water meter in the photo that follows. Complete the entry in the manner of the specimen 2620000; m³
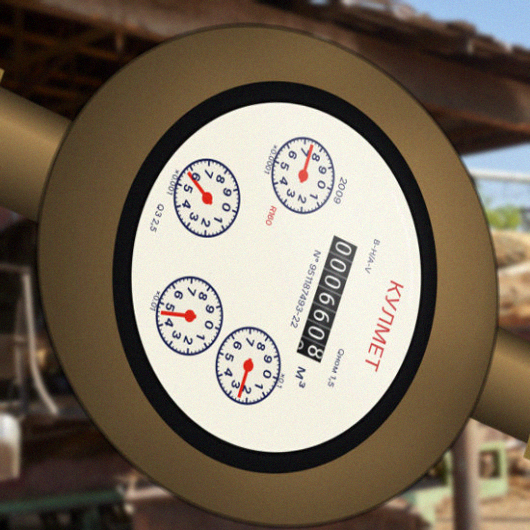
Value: 6608.2457; m³
